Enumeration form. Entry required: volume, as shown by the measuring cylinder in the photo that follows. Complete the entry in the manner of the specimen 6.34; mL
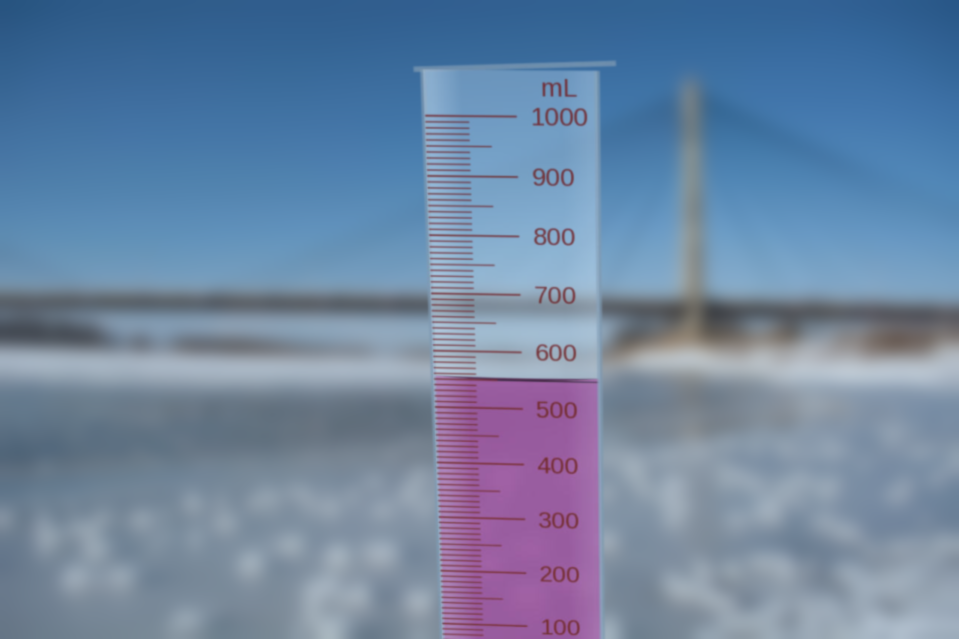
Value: 550; mL
